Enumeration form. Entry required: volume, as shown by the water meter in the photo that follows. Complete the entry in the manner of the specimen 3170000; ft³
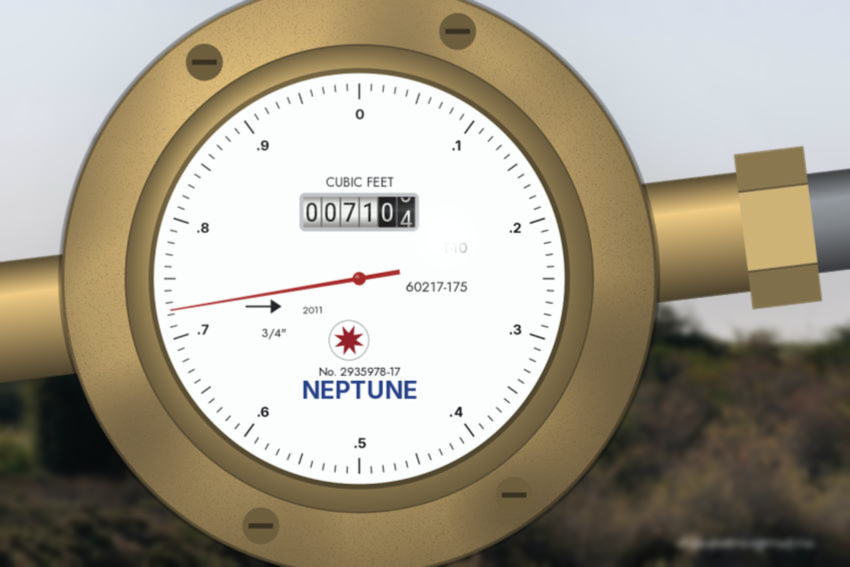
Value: 7103.72; ft³
